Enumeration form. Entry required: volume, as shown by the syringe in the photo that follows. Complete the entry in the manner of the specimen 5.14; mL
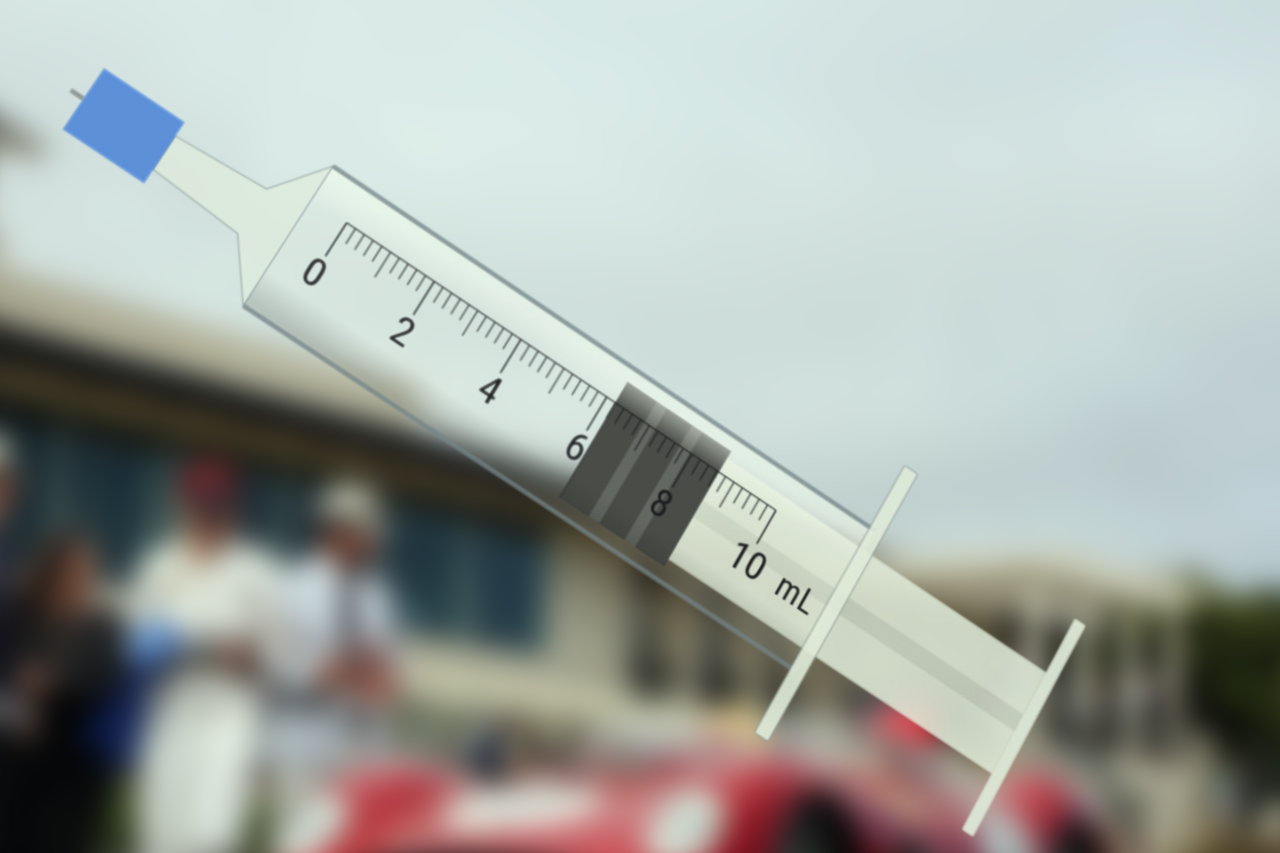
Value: 6.2; mL
